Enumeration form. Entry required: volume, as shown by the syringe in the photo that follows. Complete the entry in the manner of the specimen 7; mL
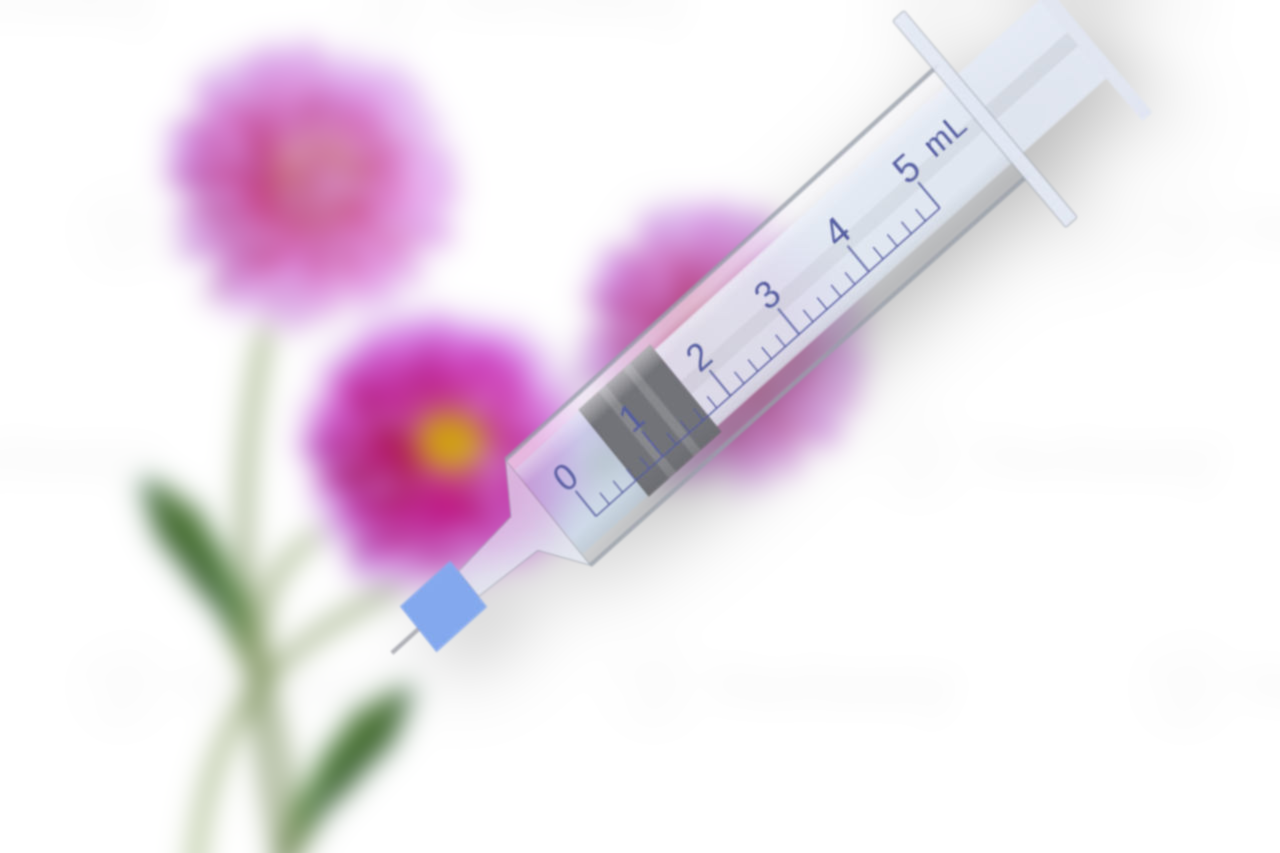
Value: 0.6; mL
